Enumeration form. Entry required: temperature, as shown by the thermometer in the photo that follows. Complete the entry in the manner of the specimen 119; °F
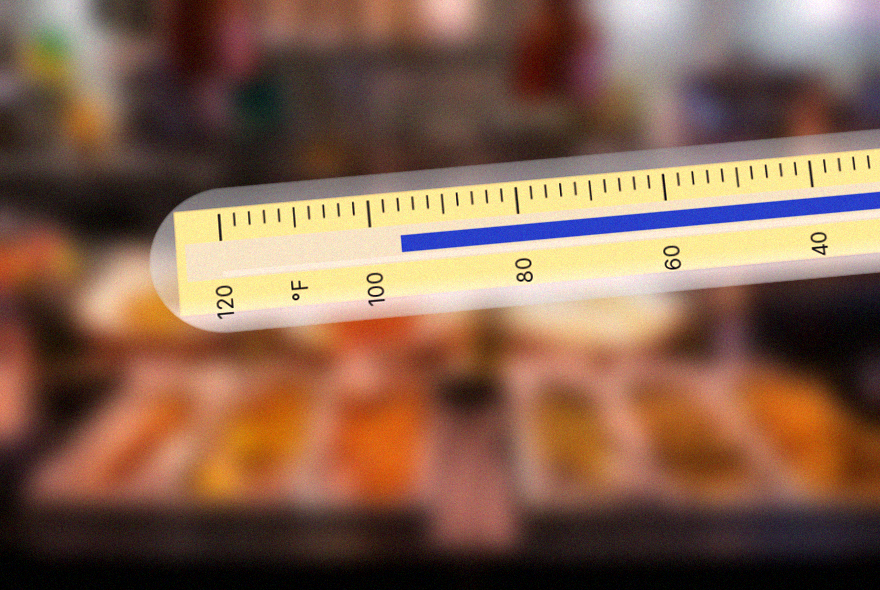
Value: 96; °F
